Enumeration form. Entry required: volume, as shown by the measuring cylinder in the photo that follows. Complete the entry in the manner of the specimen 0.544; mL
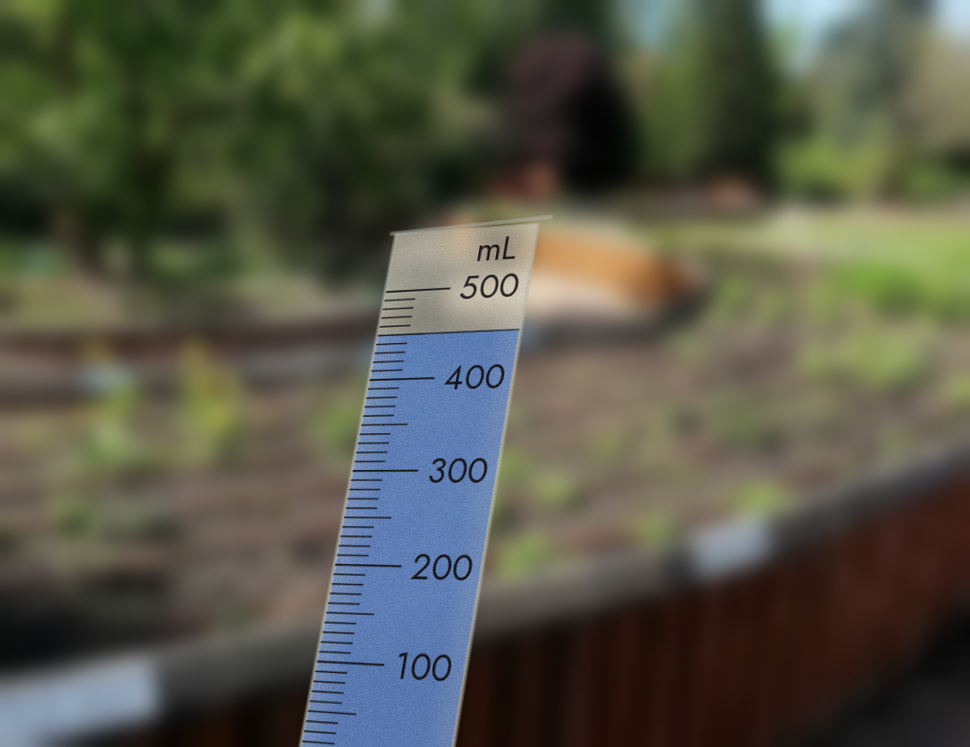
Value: 450; mL
